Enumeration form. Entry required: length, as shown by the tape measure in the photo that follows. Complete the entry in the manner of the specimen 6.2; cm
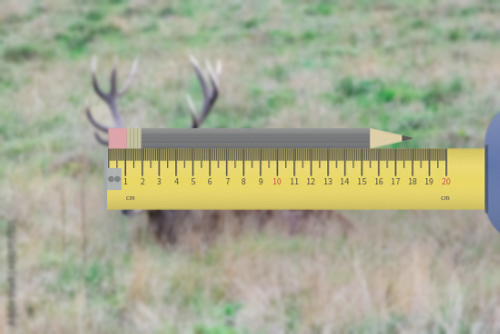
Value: 18; cm
